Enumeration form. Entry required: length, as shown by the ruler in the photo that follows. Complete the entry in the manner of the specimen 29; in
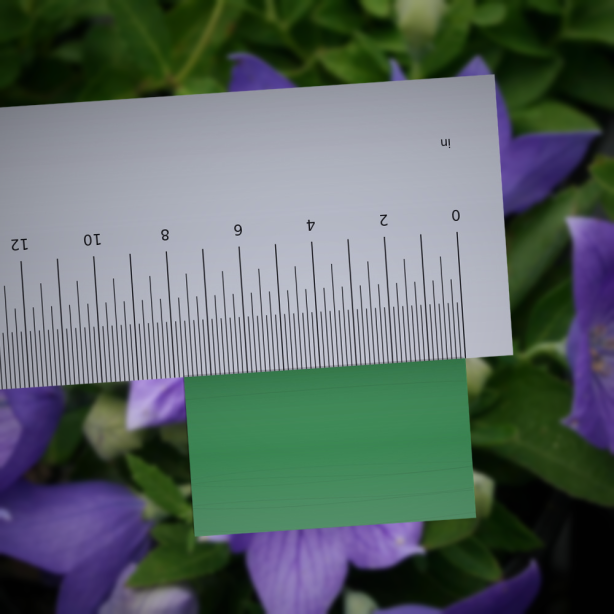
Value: 7.75; in
